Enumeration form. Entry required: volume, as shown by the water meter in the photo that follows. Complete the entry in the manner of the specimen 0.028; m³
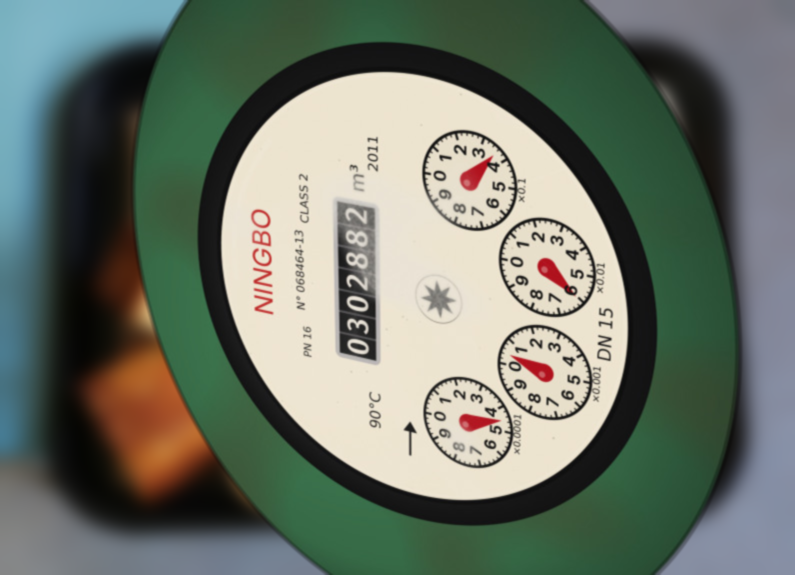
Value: 302882.3604; m³
